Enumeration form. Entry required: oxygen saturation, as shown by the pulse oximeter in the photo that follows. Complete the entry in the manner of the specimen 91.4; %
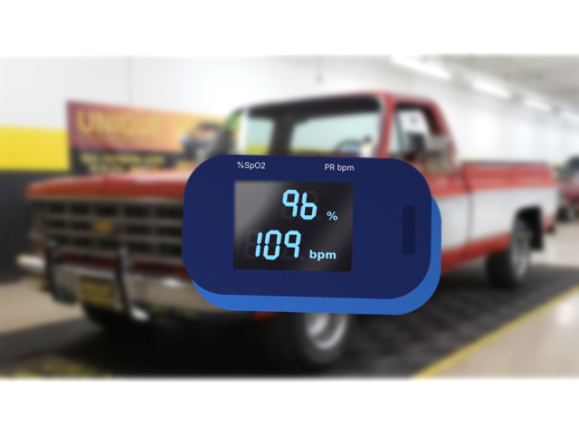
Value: 96; %
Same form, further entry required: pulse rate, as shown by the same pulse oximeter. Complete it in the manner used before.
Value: 109; bpm
